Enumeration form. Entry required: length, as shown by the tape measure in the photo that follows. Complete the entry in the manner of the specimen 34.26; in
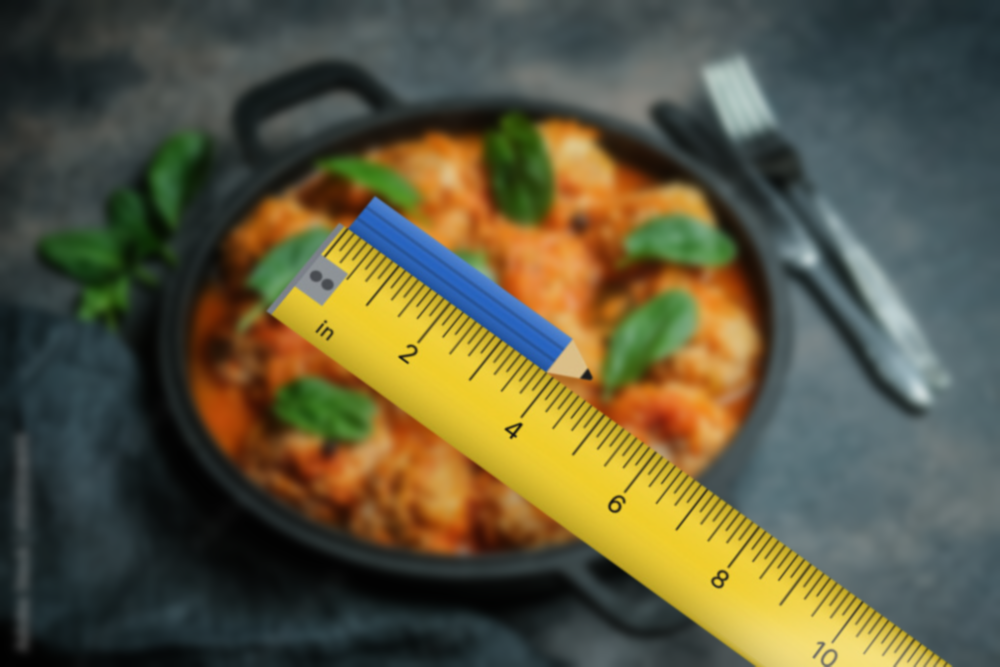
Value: 4.5; in
